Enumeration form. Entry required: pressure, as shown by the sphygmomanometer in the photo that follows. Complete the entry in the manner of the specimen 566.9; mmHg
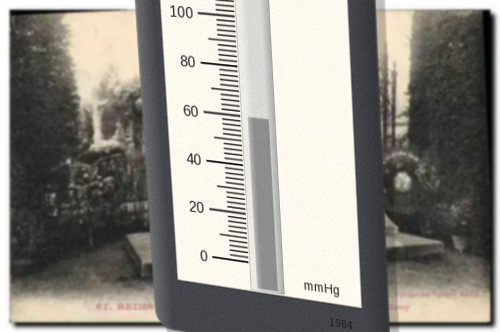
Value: 60; mmHg
